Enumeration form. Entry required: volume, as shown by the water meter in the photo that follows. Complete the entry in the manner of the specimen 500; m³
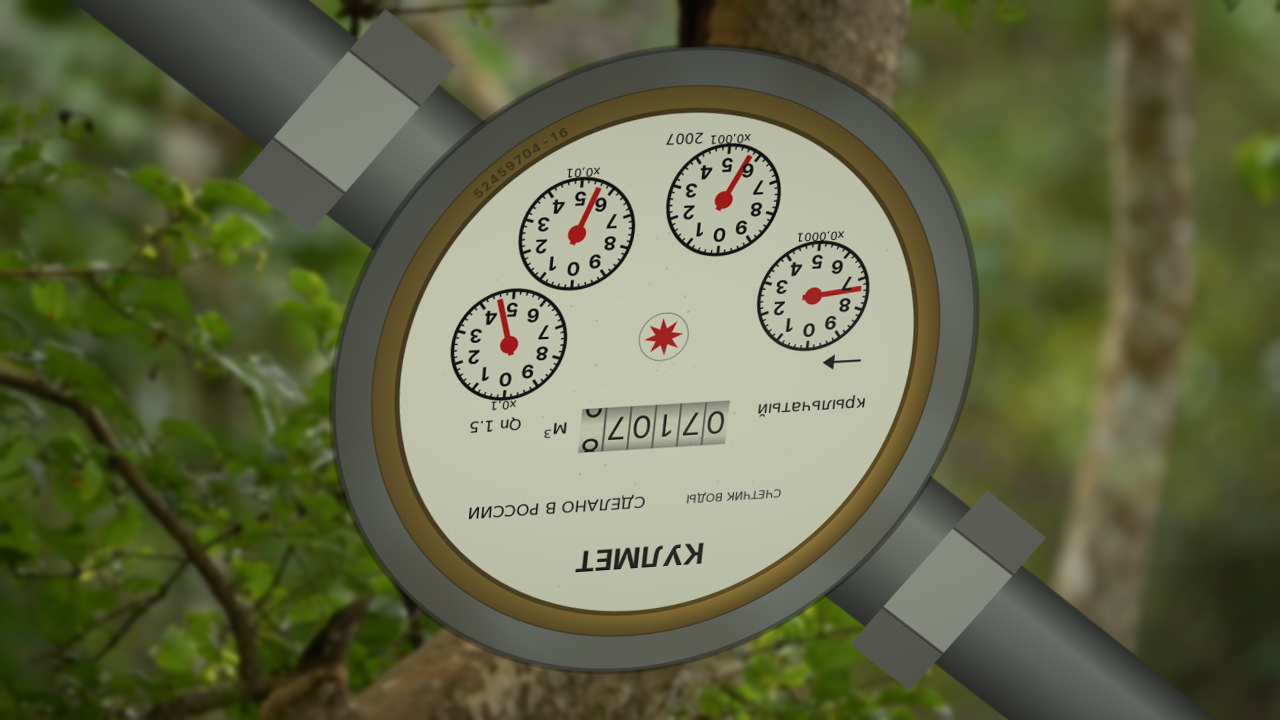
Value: 71078.4557; m³
